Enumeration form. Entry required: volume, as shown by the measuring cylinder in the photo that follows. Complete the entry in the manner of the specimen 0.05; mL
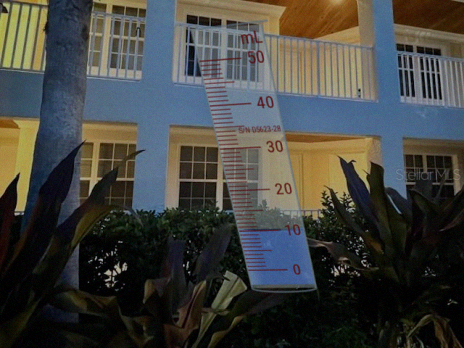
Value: 10; mL
